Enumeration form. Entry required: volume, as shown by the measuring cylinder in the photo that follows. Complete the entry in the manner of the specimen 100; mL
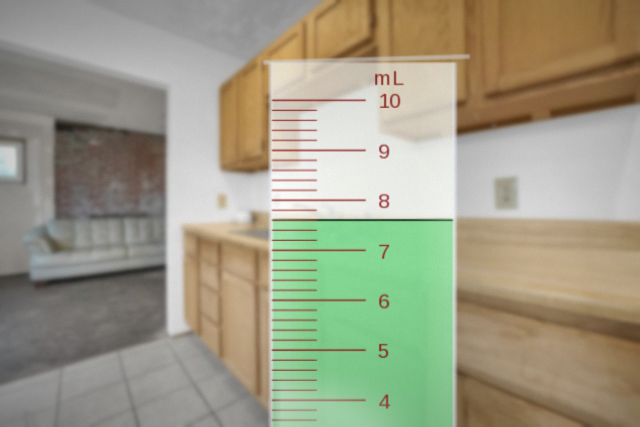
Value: 7.6; mL
